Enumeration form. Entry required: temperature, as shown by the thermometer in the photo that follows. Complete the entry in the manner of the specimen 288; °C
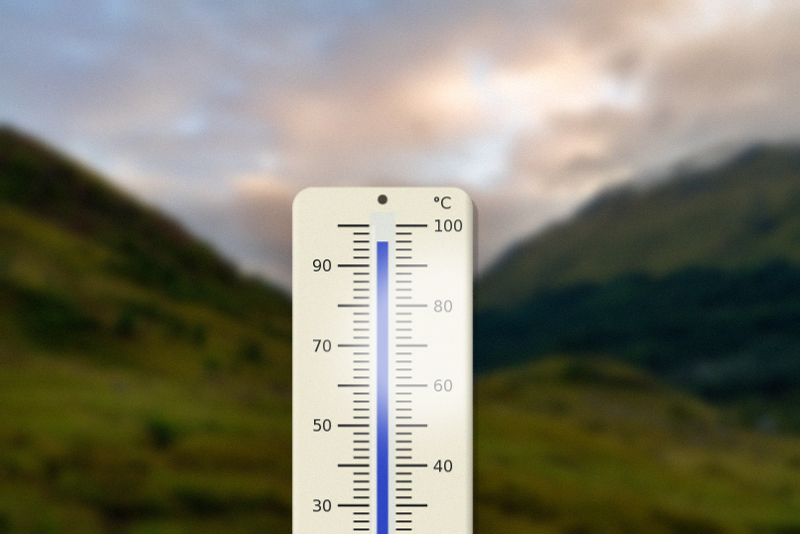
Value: 96; °C
